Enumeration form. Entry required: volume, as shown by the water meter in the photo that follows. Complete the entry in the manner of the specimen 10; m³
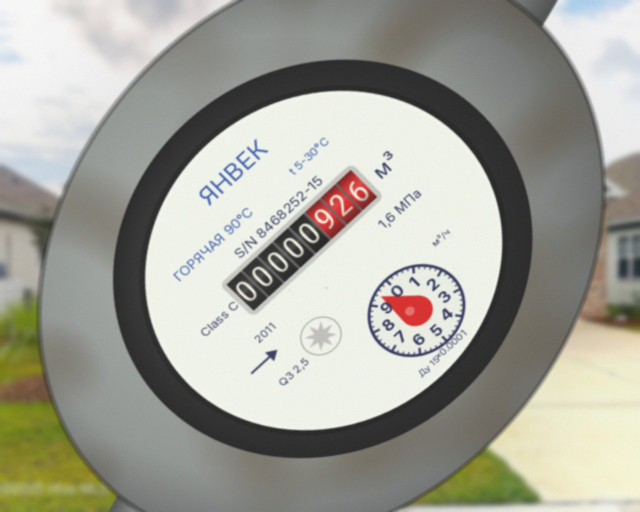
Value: 0.9259; m³
